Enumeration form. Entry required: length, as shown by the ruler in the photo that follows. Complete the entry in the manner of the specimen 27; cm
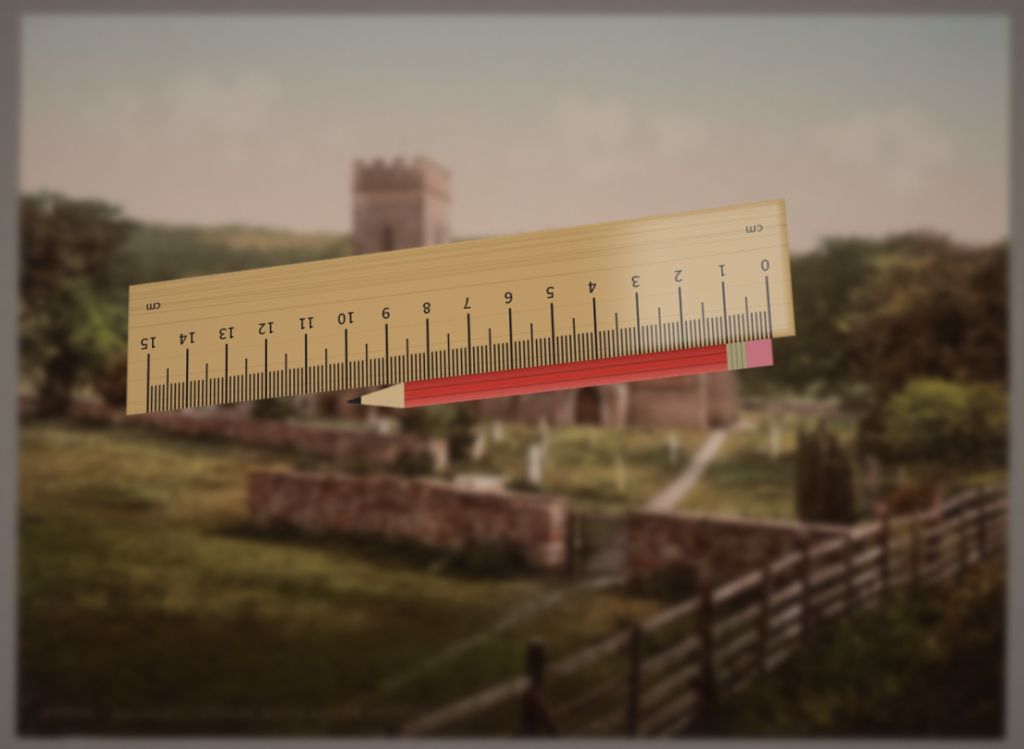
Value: 10; cm
